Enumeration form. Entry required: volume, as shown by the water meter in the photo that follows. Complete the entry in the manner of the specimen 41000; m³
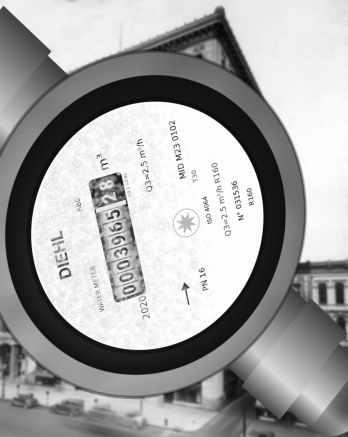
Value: 3965.28; m³
